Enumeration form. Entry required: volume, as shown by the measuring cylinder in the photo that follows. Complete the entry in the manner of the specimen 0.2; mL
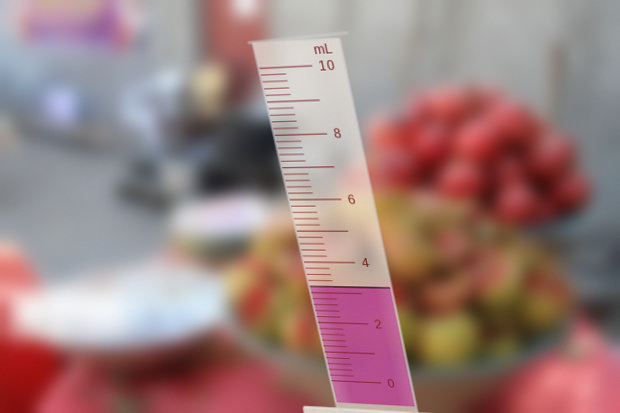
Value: 3.2; mL
